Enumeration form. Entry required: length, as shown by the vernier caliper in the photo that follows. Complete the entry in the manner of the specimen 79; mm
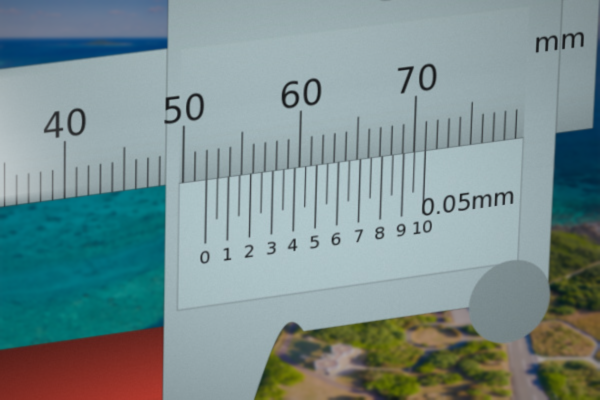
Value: 52.0; mm
